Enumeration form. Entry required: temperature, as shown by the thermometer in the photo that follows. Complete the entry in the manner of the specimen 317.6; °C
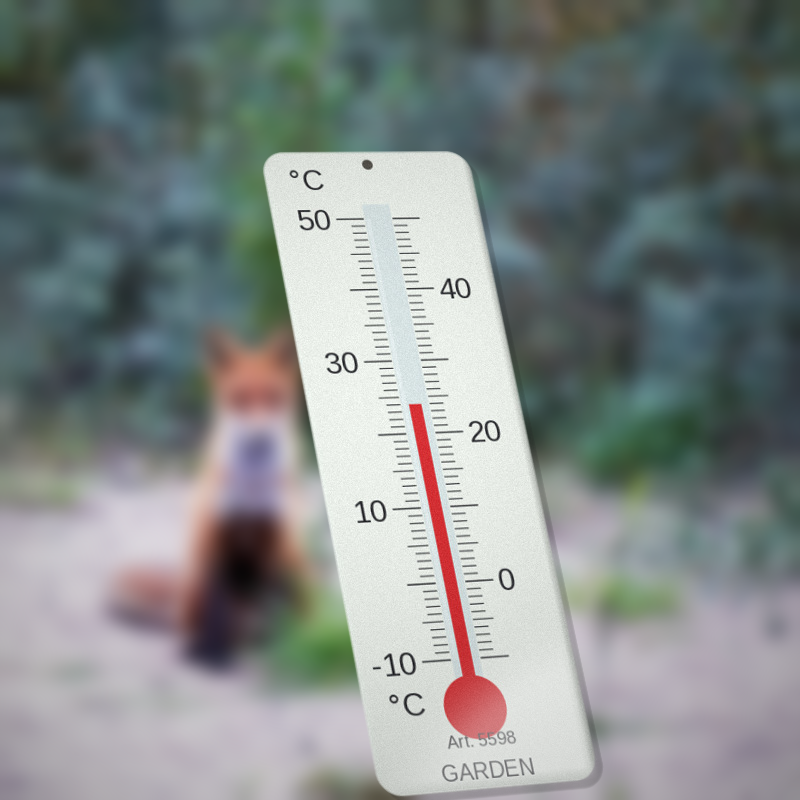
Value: 24; °C
